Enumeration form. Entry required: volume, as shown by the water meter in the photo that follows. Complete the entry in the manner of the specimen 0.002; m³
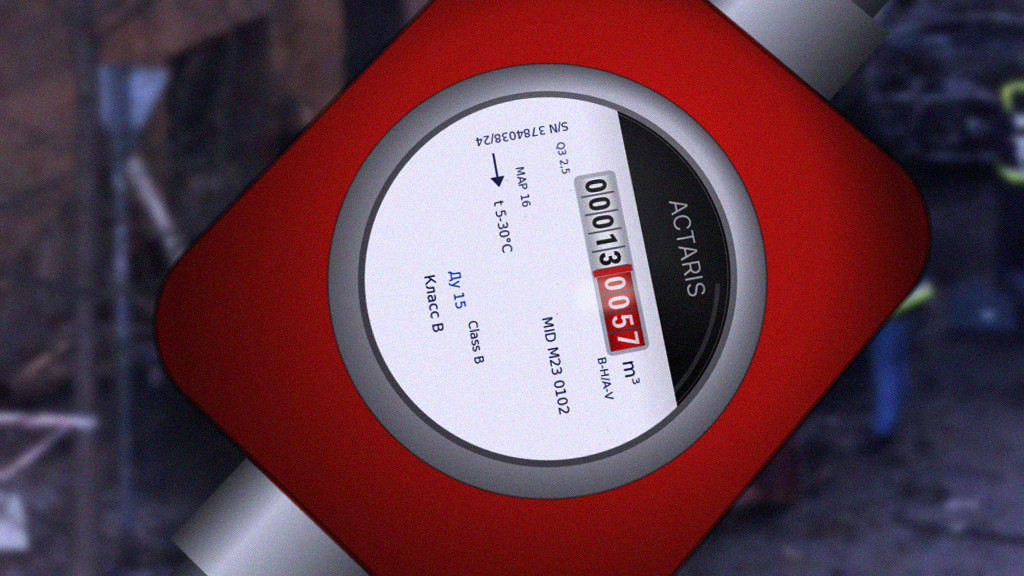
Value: 13.0057; m³
